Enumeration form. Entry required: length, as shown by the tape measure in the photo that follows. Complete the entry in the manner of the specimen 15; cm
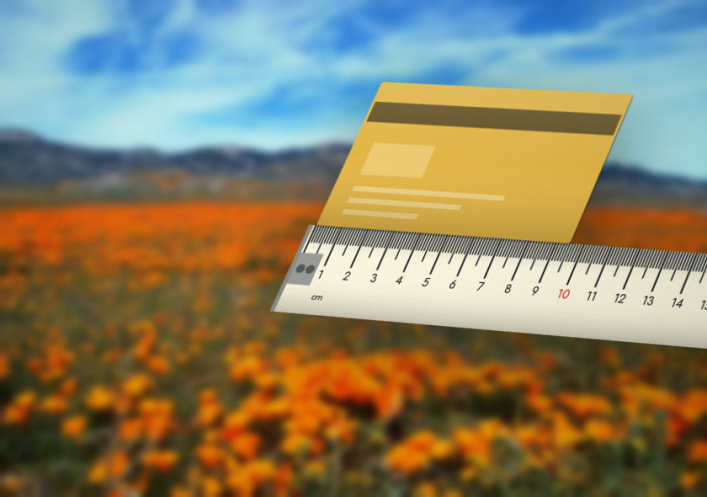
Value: 9.5; cm
